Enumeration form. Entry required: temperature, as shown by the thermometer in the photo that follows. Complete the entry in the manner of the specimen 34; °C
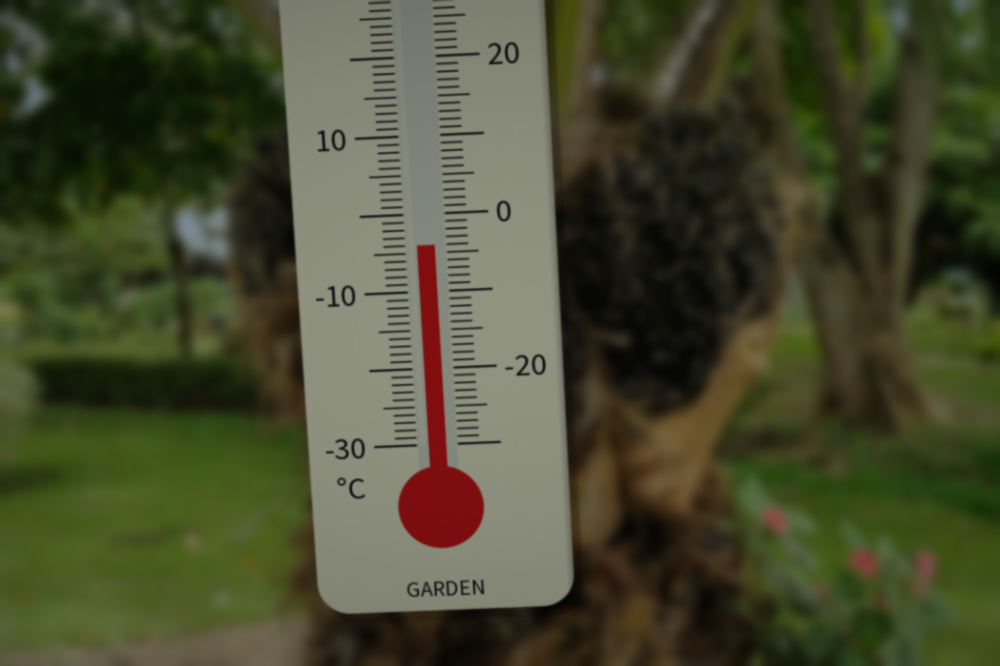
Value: -4; °C
